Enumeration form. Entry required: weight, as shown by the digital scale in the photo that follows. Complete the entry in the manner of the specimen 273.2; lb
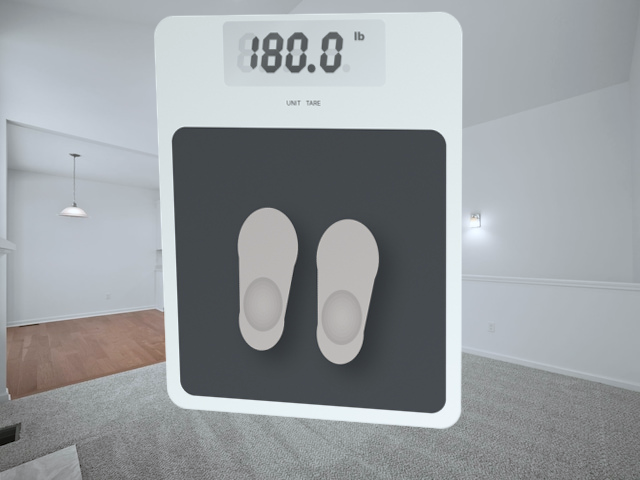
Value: 180.0; lb
